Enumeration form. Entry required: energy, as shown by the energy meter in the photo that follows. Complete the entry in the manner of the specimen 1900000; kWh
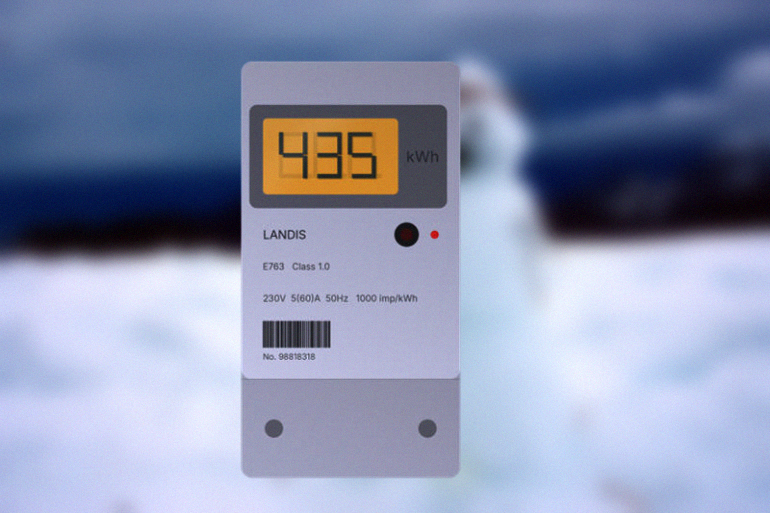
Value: 435; kWh
